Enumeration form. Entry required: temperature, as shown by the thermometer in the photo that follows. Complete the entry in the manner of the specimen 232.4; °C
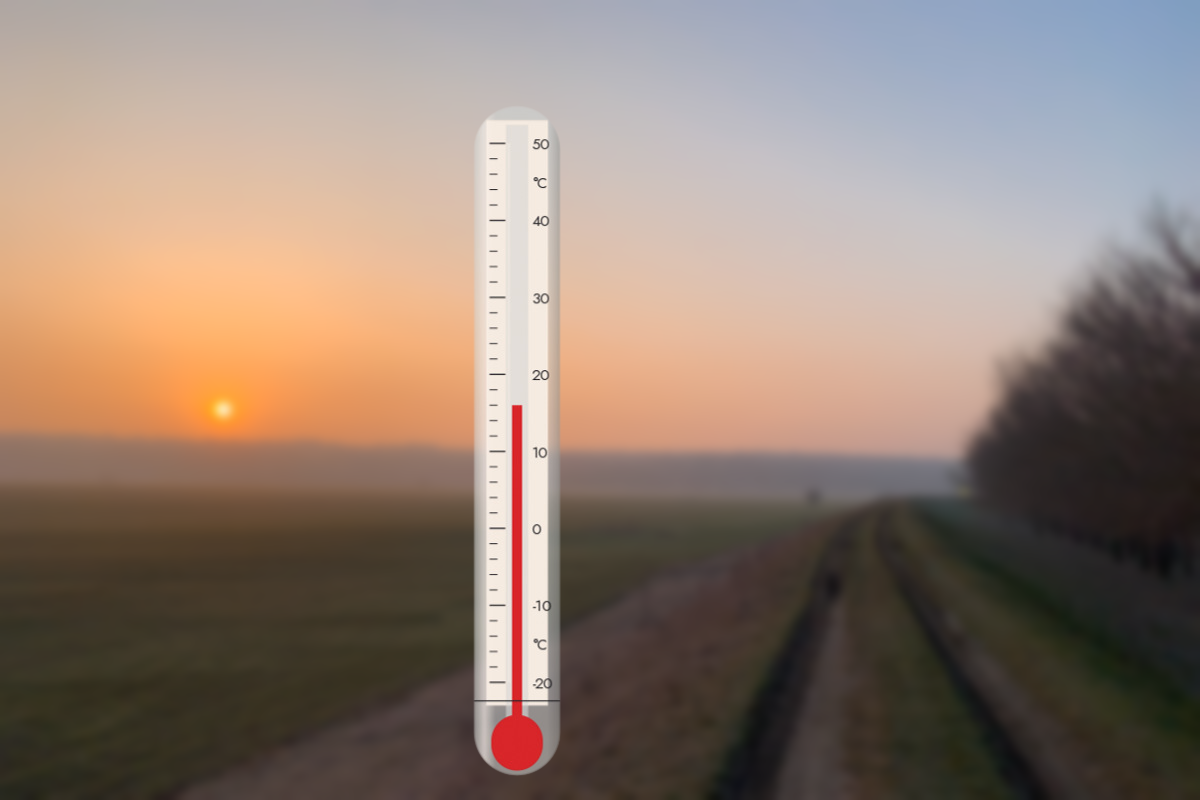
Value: 16; °C
